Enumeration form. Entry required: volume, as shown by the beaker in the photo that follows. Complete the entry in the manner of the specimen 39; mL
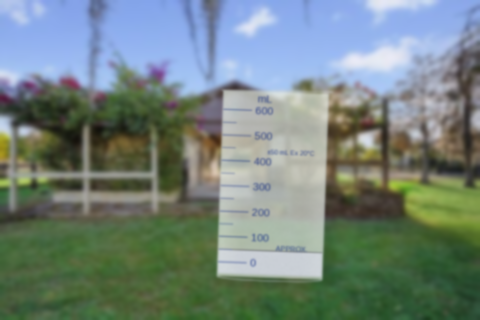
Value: 50; mL
